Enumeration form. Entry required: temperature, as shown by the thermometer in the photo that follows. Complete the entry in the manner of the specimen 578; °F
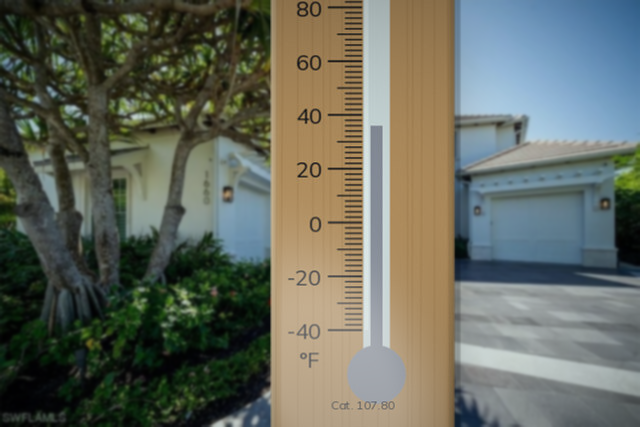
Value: 36; °F
